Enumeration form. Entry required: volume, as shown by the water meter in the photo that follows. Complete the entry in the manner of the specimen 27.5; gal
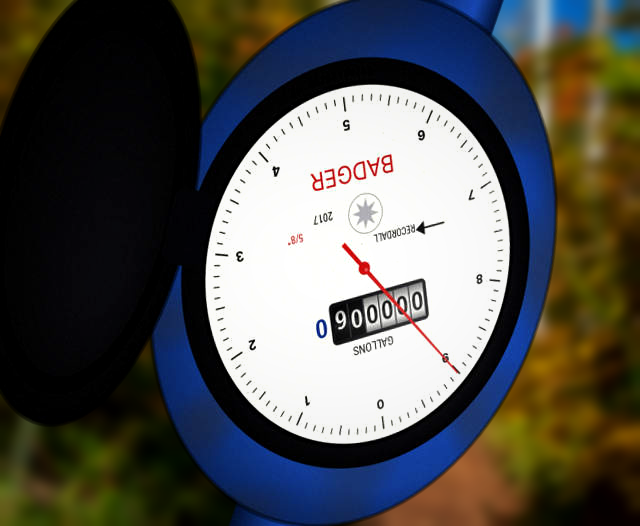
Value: 59.0; gal
